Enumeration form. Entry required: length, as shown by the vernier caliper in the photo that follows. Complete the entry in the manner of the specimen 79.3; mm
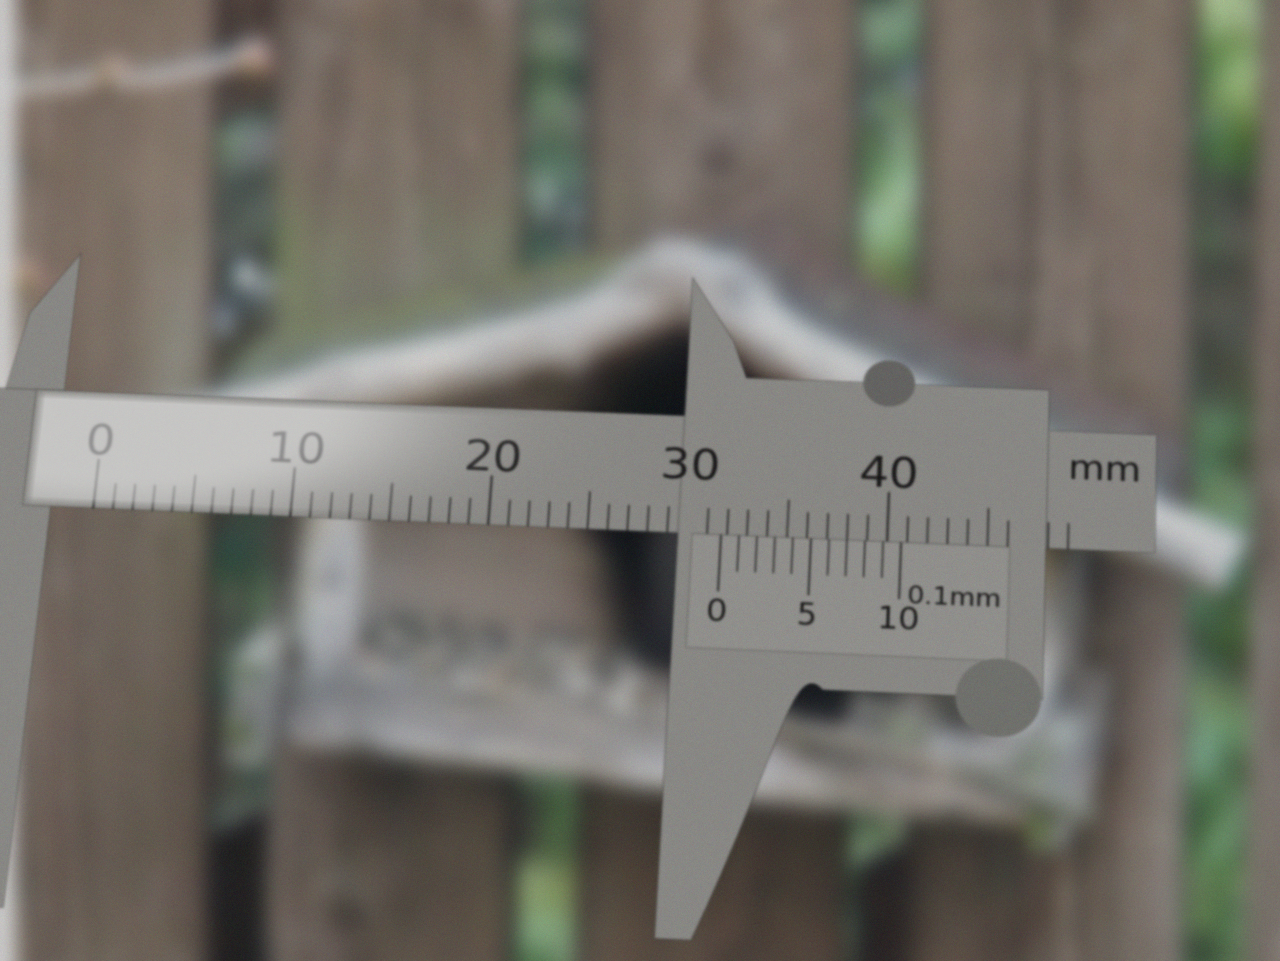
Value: 31.7; mm
